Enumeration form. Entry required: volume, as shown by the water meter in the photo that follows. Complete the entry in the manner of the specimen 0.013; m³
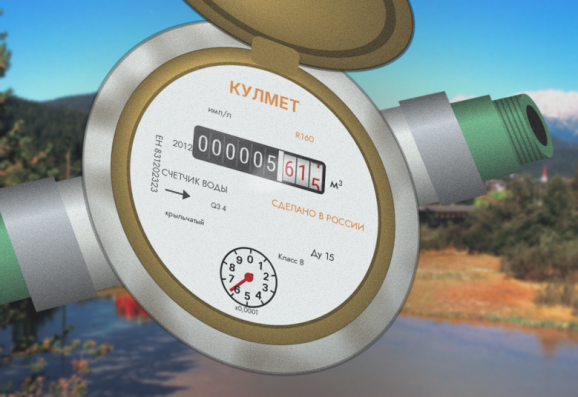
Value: 5.6146; m³
